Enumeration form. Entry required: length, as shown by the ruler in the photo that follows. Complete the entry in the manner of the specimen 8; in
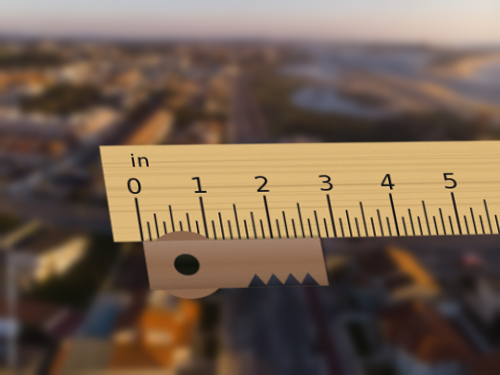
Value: 2.75; in
